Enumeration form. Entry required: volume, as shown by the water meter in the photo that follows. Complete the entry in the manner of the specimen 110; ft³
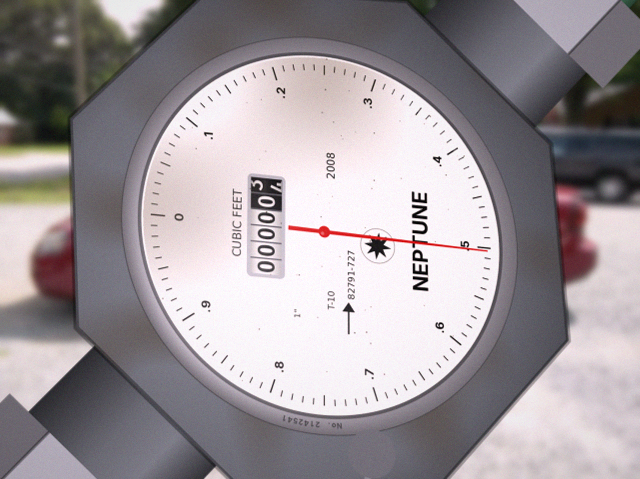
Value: 3.50; ft³
